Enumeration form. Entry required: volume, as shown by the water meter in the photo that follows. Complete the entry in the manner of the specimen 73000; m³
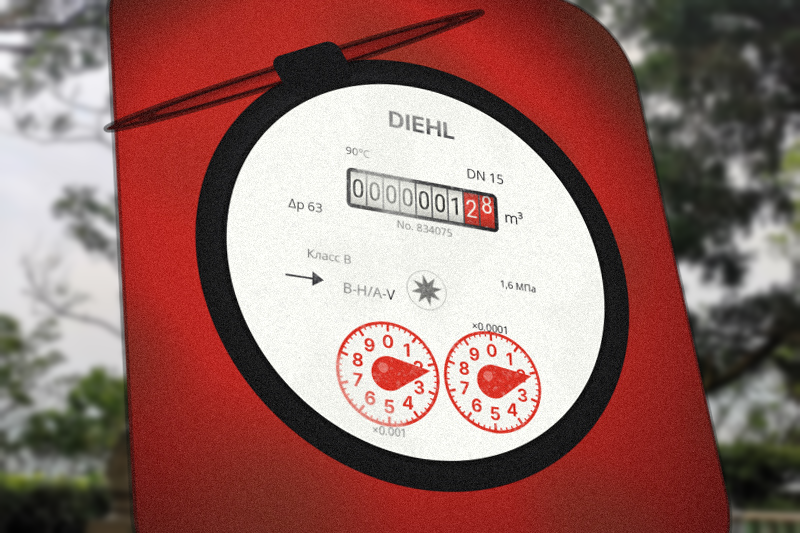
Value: 1.2822; m³
